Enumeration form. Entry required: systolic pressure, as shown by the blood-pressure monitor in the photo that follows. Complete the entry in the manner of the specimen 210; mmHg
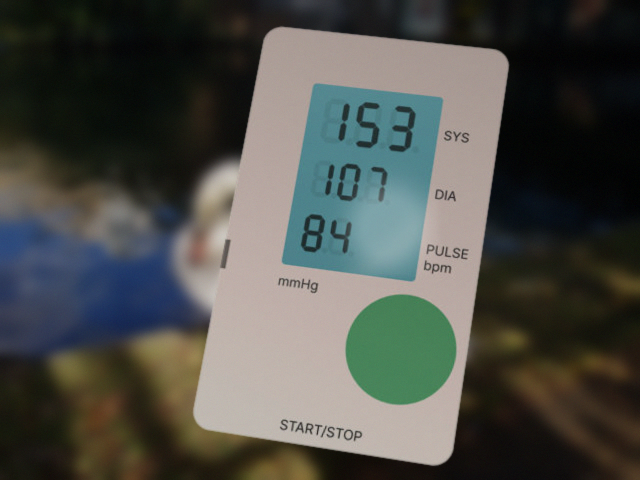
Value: 153; mmHg
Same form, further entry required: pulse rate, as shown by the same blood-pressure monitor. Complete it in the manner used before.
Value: 84; bpm
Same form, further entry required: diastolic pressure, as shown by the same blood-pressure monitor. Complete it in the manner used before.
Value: 107; mmHg
